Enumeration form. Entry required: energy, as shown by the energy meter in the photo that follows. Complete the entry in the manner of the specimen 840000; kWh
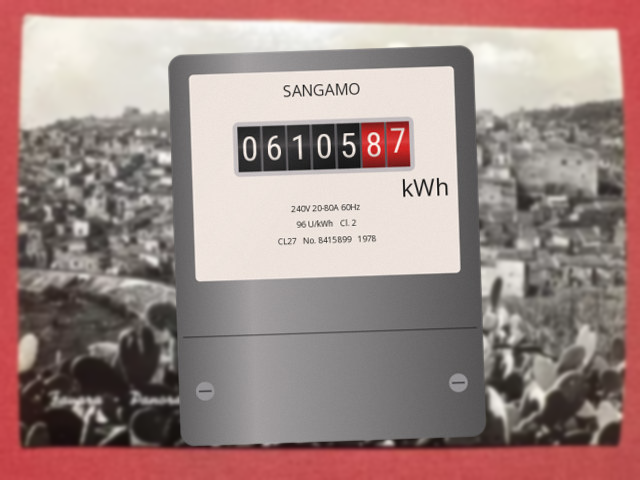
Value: 6105.87; kWh
